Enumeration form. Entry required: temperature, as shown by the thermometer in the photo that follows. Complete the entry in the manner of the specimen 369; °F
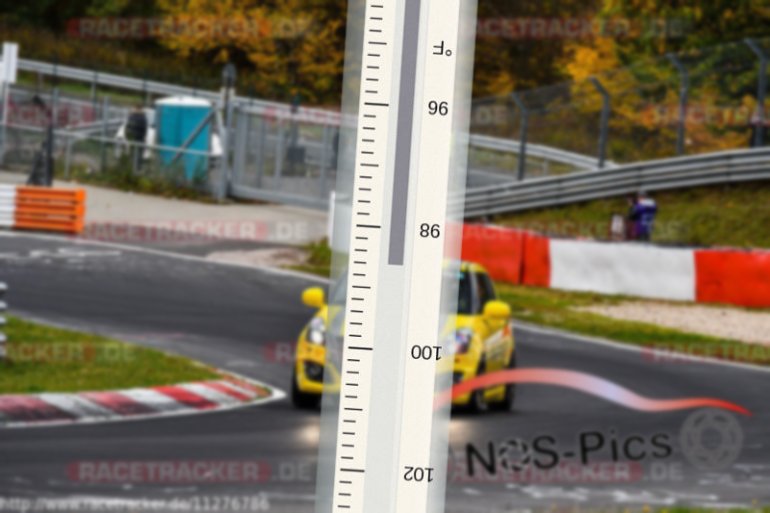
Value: 98.6; °F
